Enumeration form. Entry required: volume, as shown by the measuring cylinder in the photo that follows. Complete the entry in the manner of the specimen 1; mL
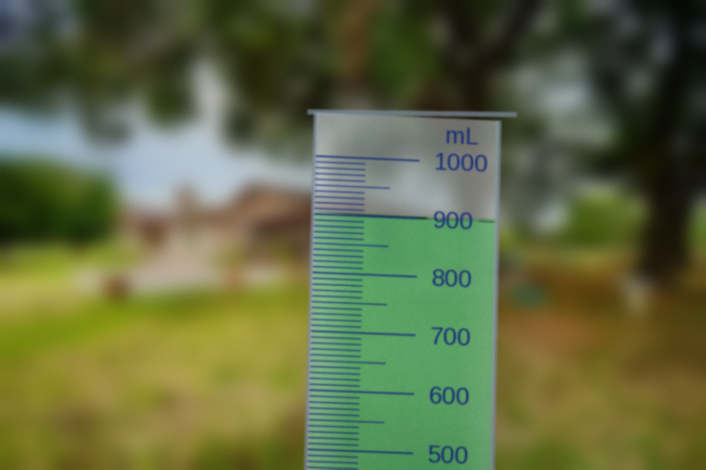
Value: 900; mL
